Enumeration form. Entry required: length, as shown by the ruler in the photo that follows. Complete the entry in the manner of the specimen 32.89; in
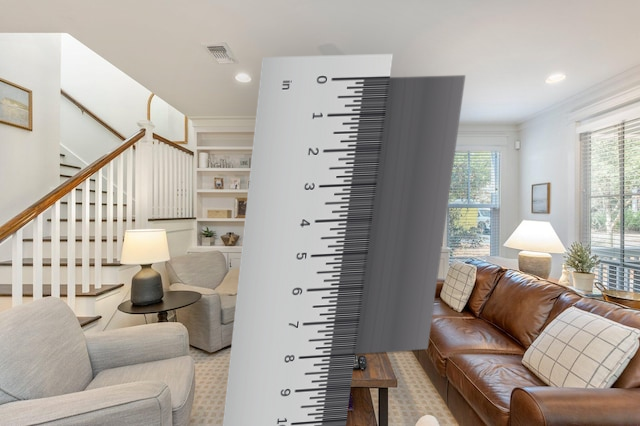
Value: 8; in
